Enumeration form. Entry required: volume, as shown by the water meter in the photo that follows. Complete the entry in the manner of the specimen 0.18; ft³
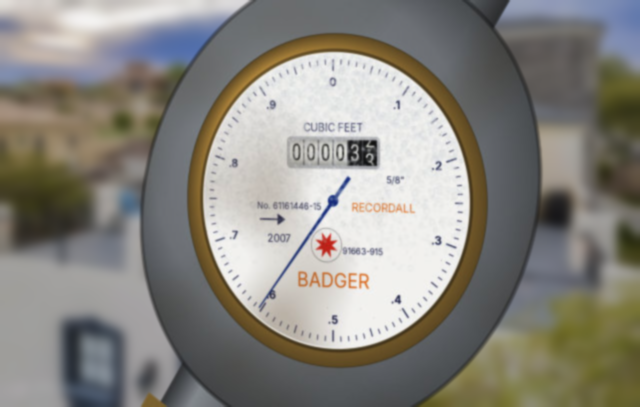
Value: 32.60; ft³
